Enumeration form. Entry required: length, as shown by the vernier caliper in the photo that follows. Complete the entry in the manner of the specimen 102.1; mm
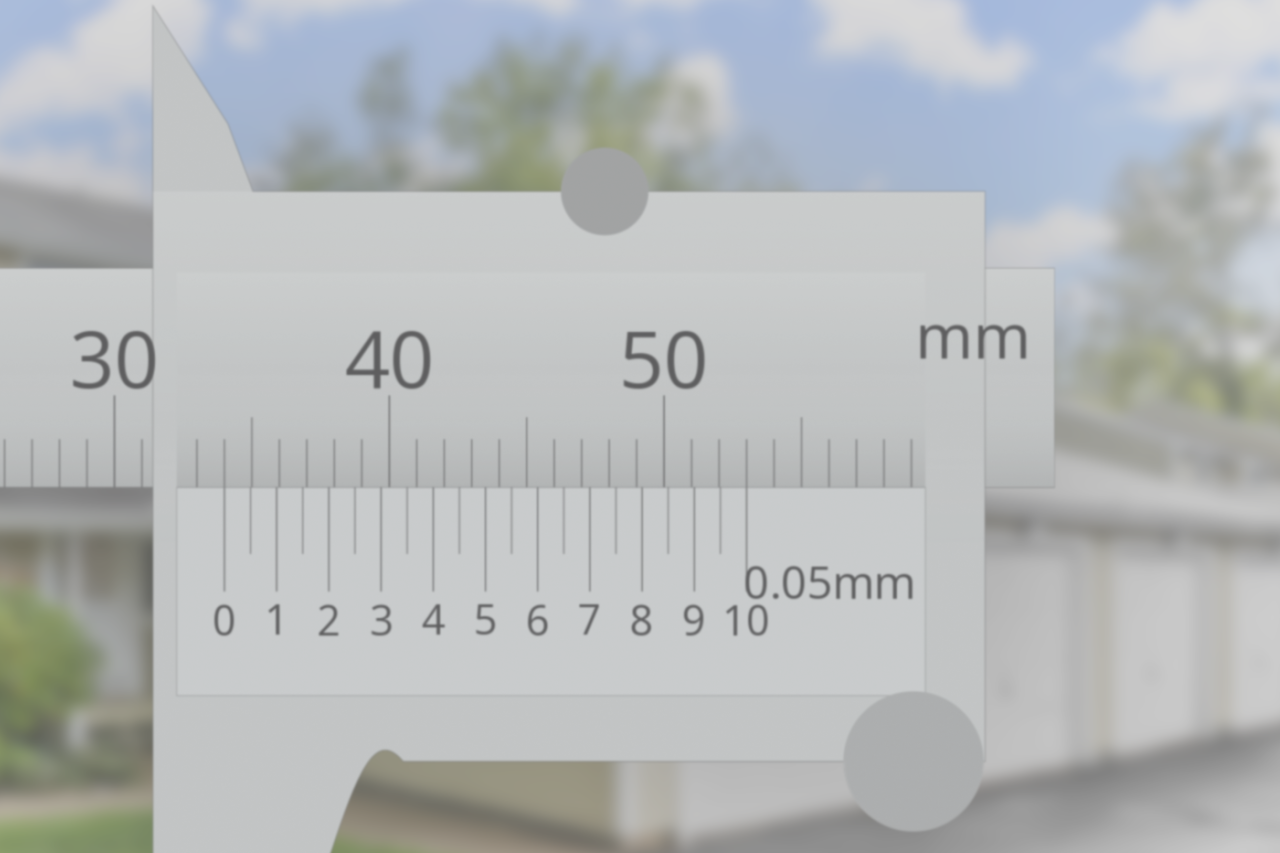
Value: 34.0; mm
